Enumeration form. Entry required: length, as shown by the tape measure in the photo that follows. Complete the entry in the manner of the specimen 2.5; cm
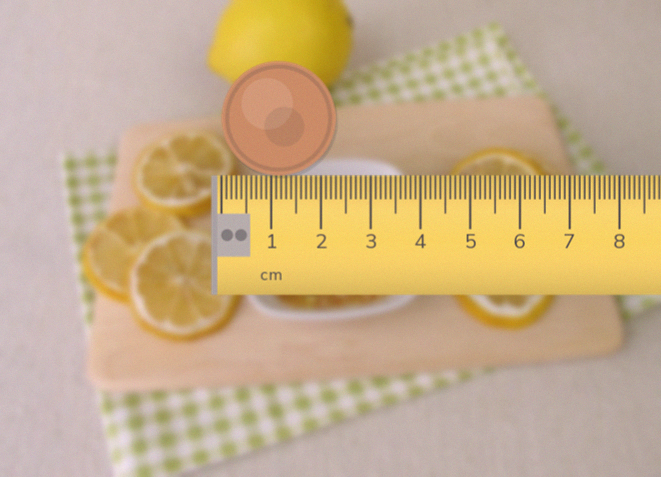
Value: 2.3; cm
